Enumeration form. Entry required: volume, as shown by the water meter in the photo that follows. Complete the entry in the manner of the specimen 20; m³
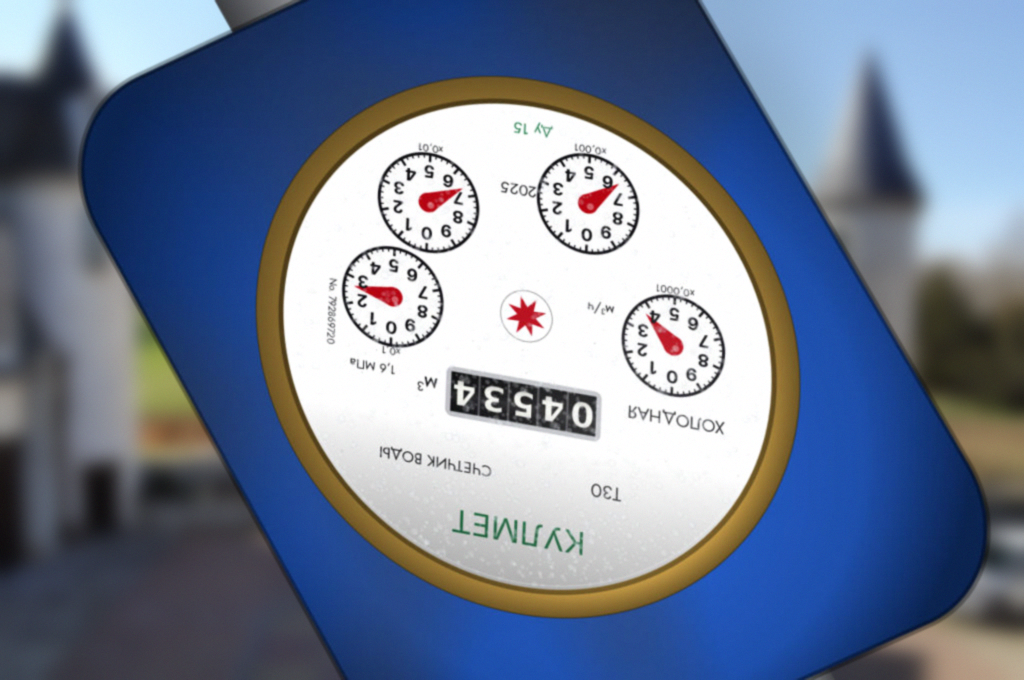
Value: 4534.2663; m³
